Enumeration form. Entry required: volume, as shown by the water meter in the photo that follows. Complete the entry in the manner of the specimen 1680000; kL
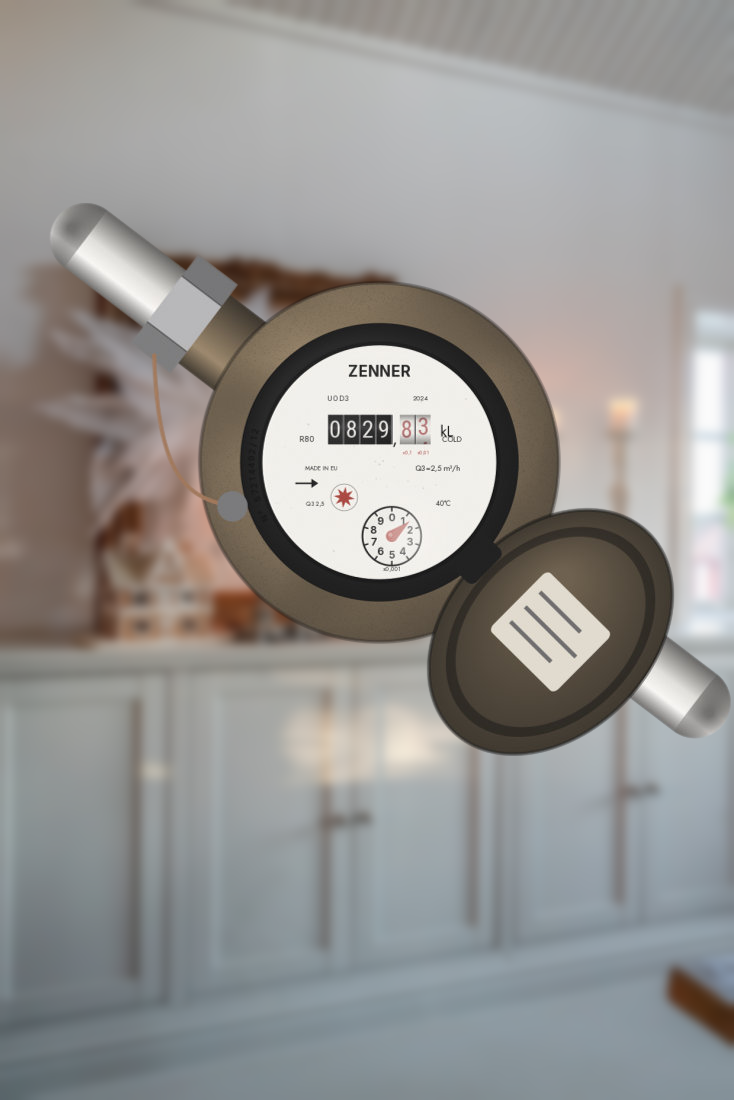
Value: 829.831; kL
